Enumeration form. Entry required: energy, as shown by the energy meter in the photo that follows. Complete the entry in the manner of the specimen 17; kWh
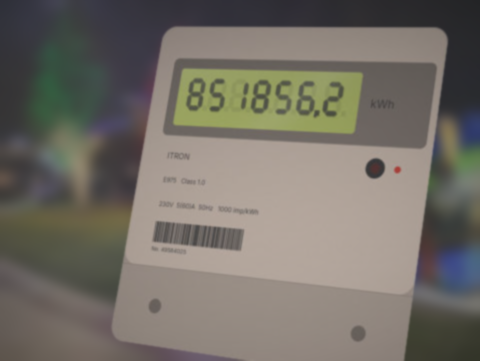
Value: 851856.2; kWh
